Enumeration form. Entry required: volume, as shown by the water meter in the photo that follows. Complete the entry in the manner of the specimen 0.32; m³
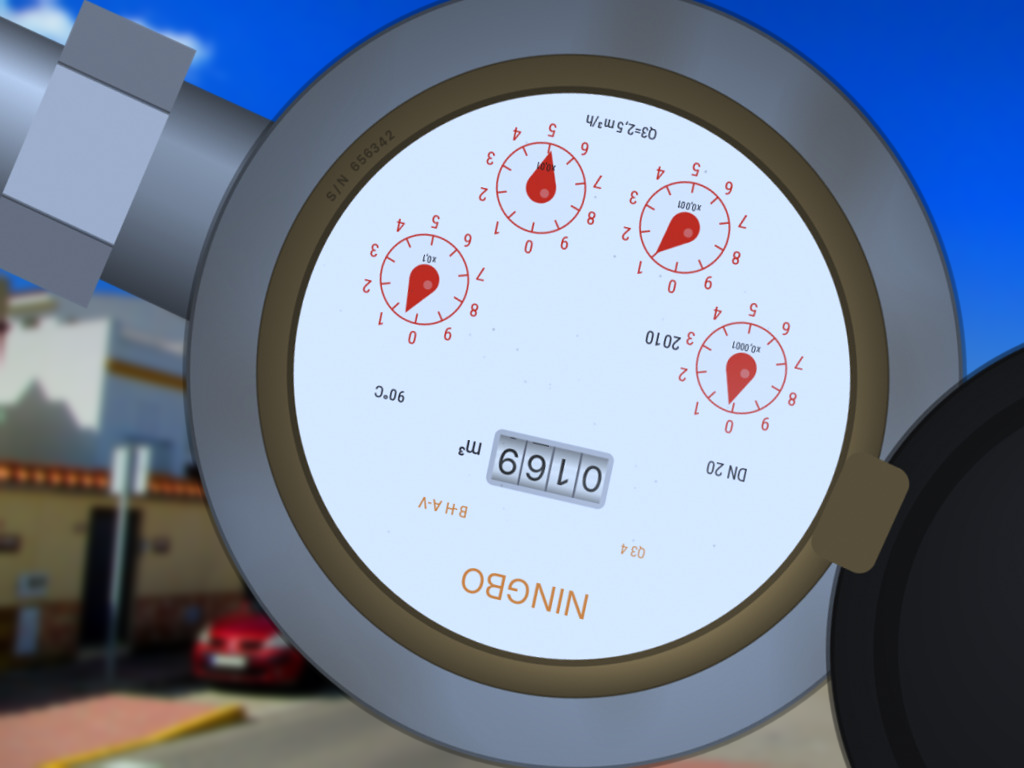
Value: 169.0510; m³
